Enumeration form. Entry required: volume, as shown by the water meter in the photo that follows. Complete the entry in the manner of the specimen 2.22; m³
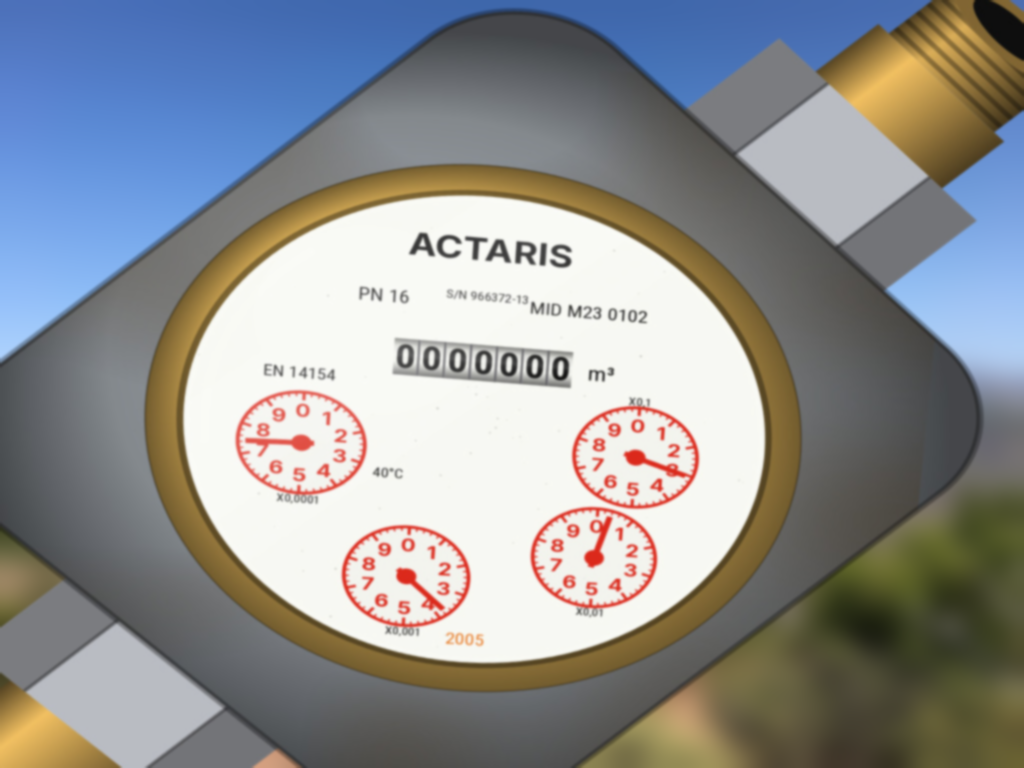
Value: 0.3037; m³
